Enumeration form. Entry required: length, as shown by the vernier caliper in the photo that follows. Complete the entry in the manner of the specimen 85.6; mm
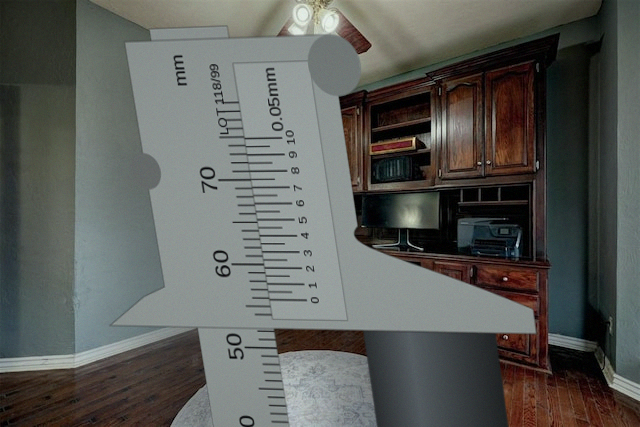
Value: 55.8; mm
